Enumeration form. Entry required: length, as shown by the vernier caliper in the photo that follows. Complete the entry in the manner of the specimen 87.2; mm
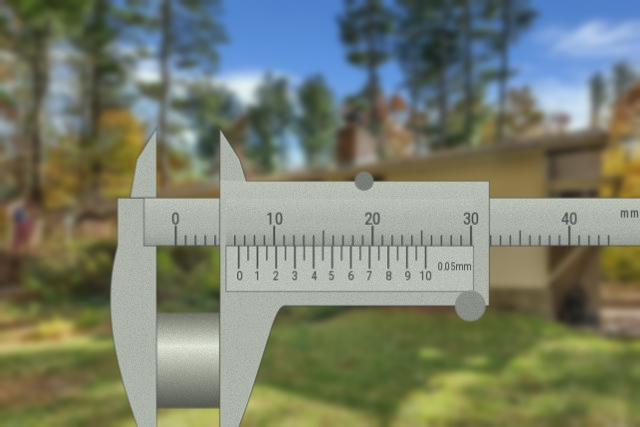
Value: 6.4; mm
